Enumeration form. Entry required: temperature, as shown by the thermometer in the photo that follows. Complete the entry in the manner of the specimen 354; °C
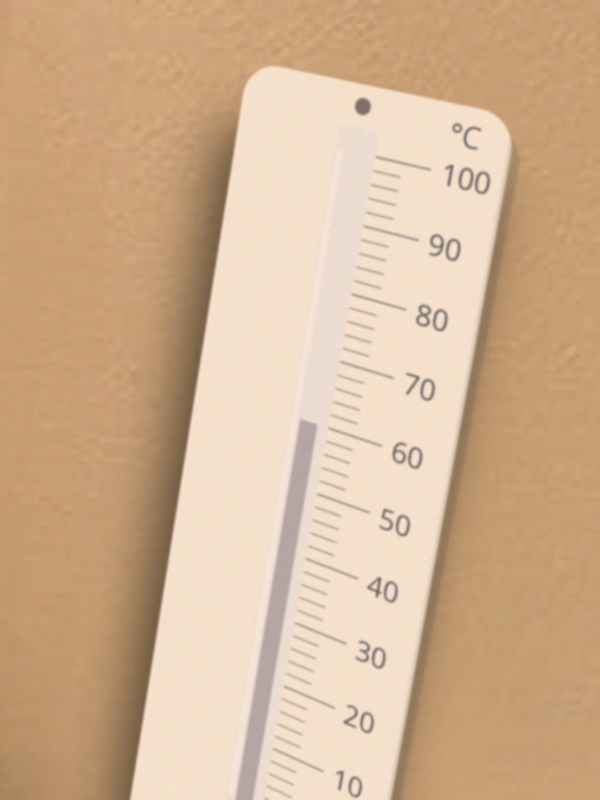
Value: 60; °C
